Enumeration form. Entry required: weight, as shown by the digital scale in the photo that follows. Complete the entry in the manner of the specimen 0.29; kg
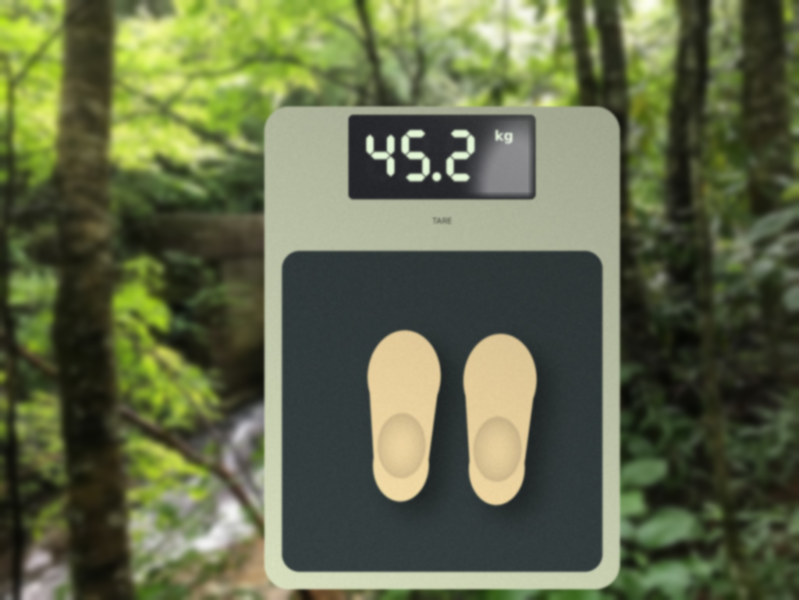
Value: 45.2; kg
